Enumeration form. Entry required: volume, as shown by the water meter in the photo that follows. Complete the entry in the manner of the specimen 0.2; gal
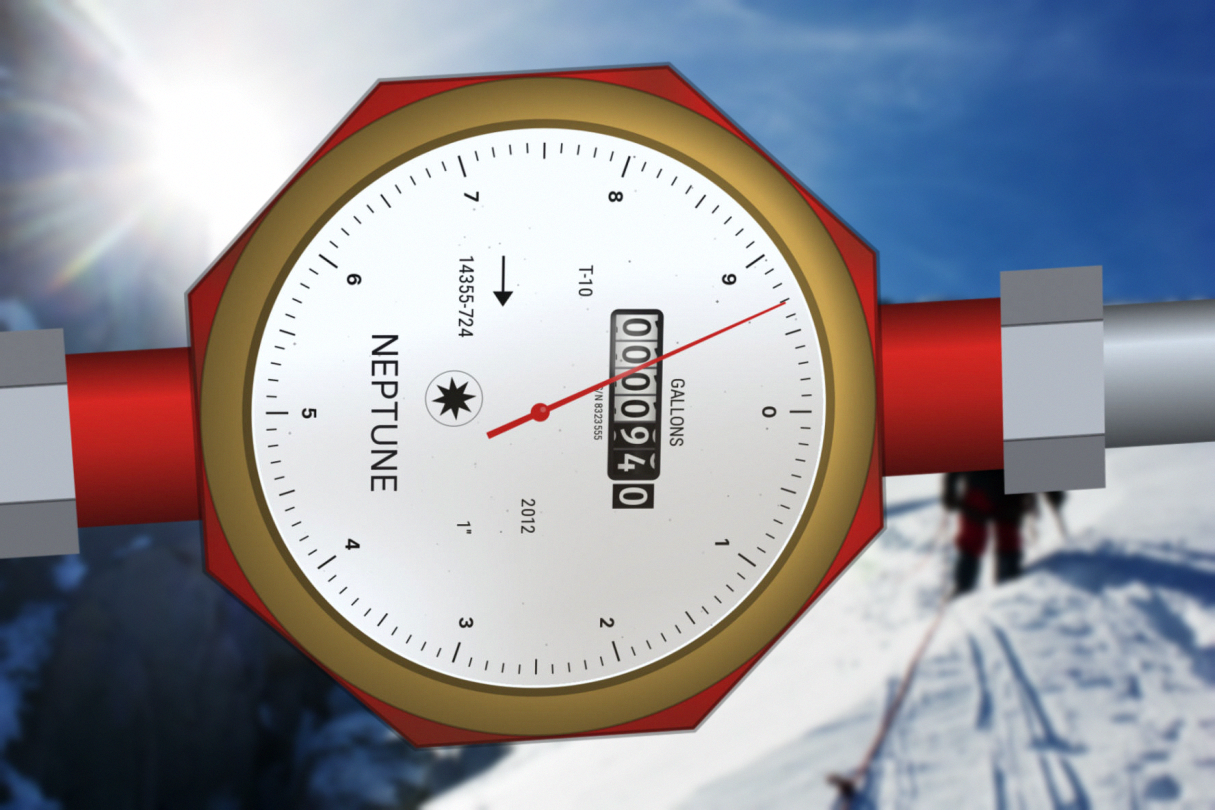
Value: 939.3; gal
